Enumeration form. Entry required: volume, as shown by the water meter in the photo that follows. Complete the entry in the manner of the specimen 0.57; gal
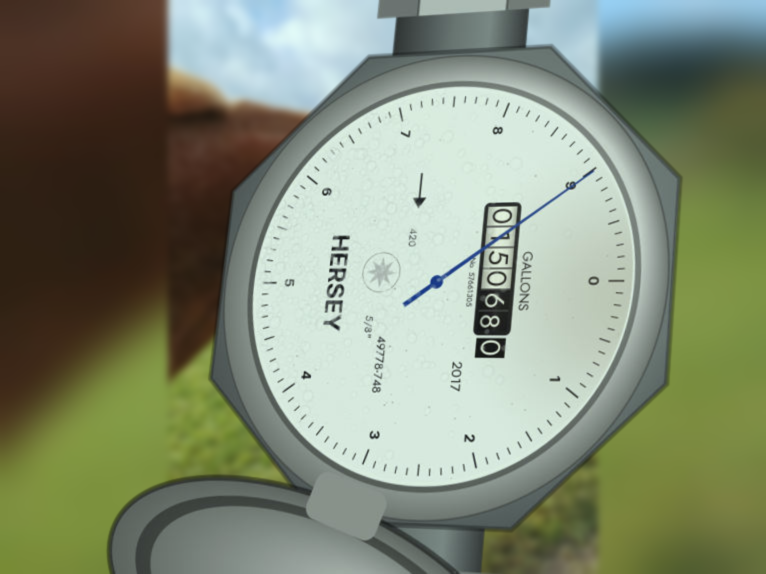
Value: 150679.0; gal
